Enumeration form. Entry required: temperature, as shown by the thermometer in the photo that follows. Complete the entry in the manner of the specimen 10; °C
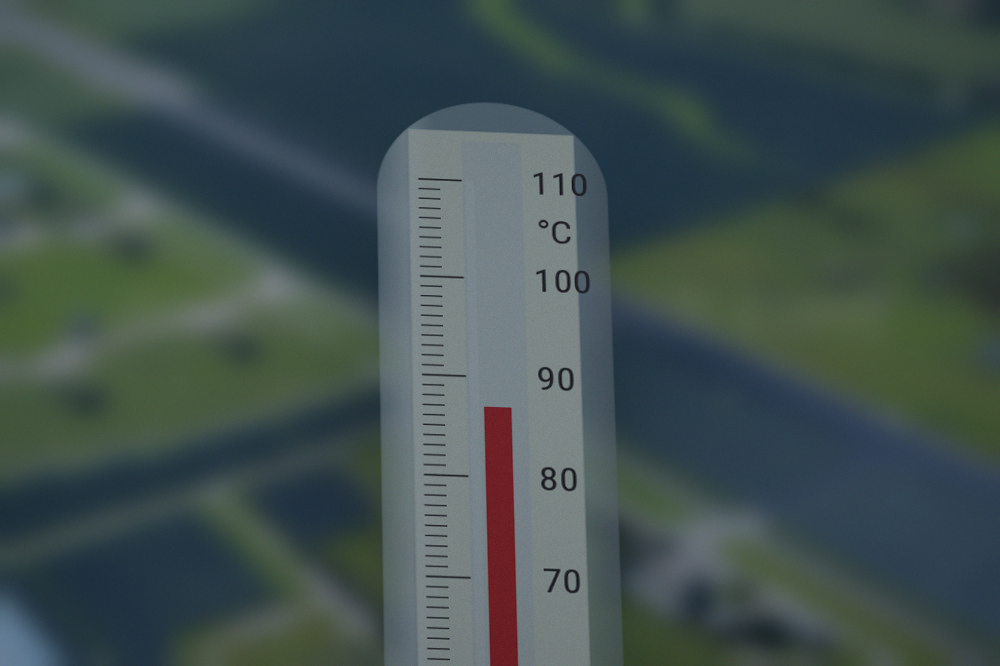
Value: 87; °C
